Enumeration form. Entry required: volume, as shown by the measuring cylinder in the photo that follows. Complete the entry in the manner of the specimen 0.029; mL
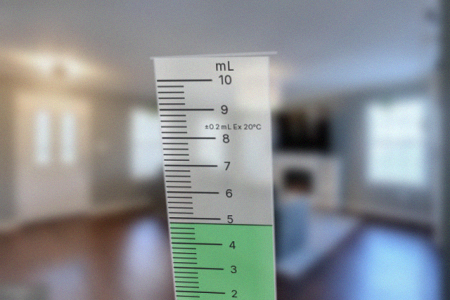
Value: 4.8; mL
